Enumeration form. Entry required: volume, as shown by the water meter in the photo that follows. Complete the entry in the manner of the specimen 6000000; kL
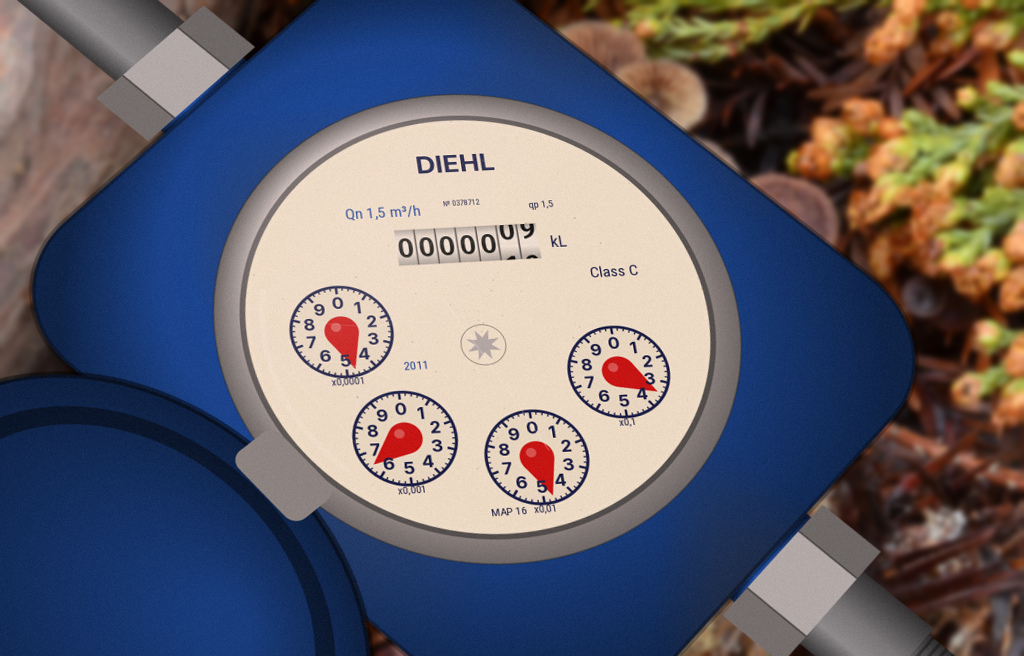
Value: 9.3464; kL
